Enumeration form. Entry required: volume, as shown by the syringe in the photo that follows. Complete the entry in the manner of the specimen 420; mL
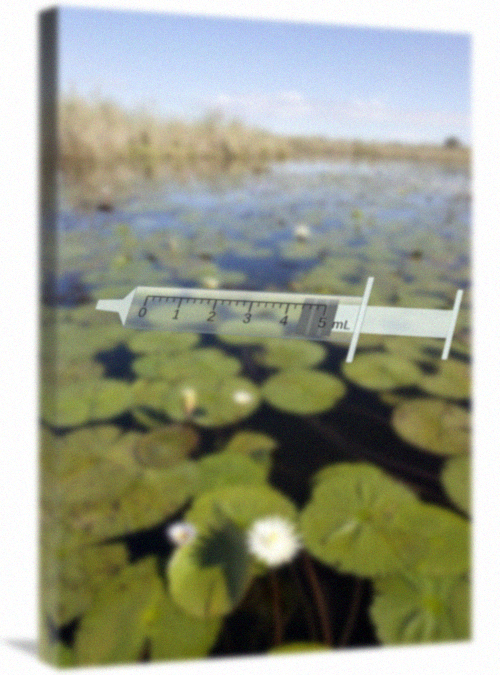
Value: 4.4; mL
